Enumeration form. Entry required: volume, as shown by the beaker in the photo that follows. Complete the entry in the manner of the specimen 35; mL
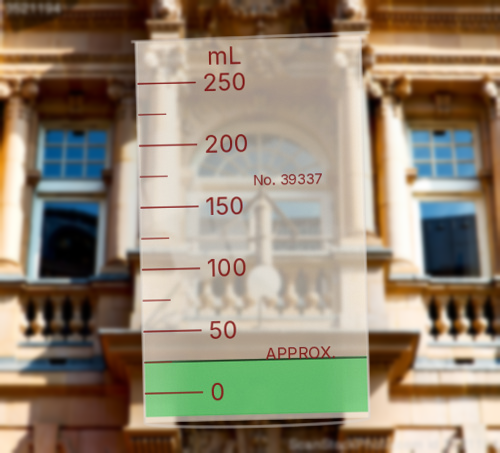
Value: 25; mL
